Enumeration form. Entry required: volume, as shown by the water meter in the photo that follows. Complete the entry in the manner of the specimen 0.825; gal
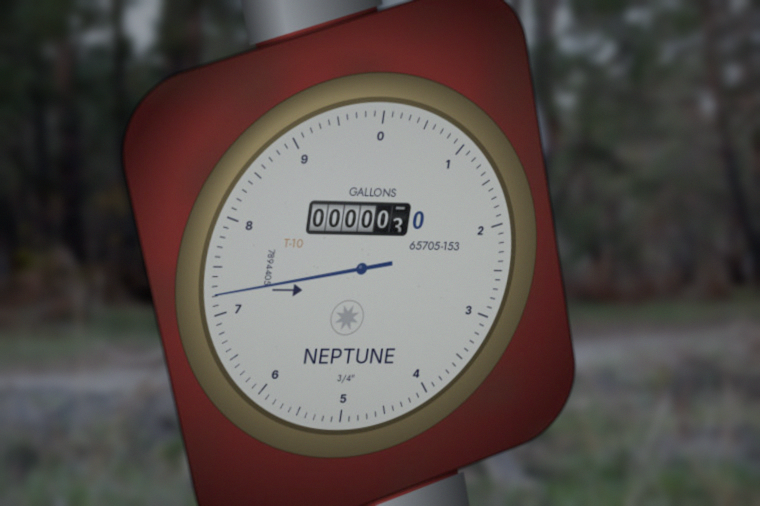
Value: 27.2; gal
